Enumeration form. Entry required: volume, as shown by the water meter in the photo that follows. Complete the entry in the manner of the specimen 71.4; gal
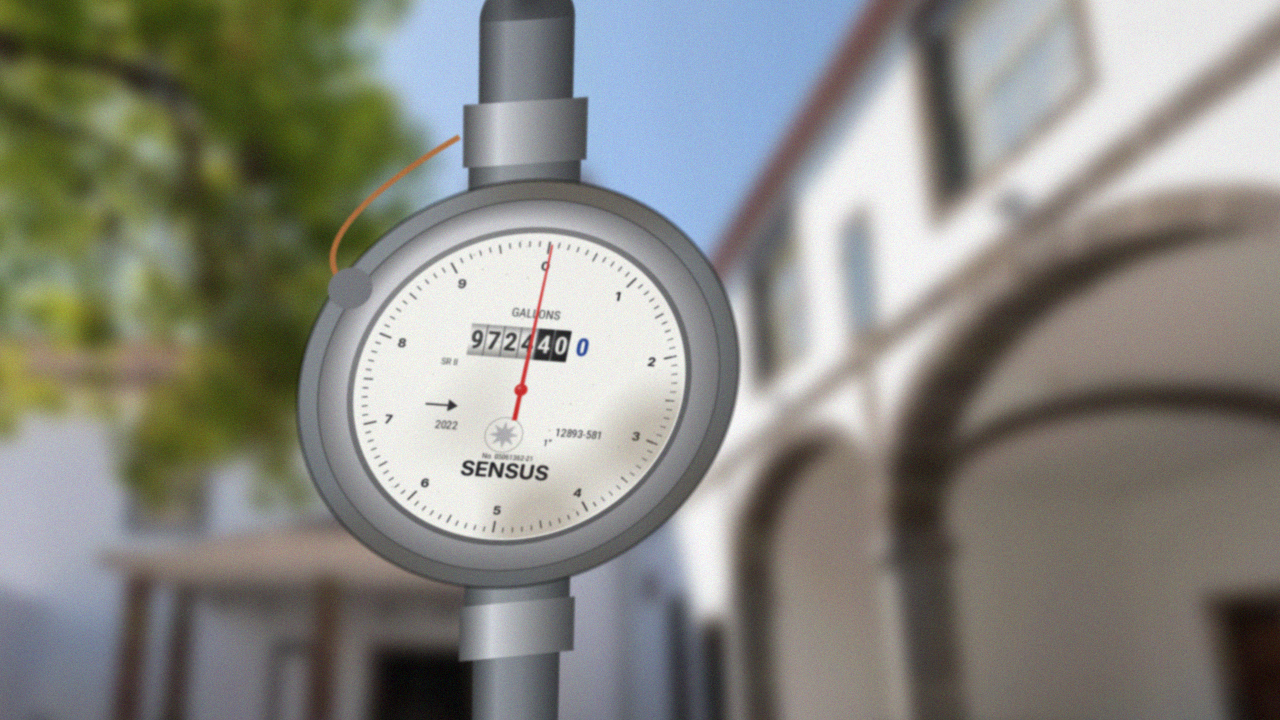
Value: 9724400.0; gal
